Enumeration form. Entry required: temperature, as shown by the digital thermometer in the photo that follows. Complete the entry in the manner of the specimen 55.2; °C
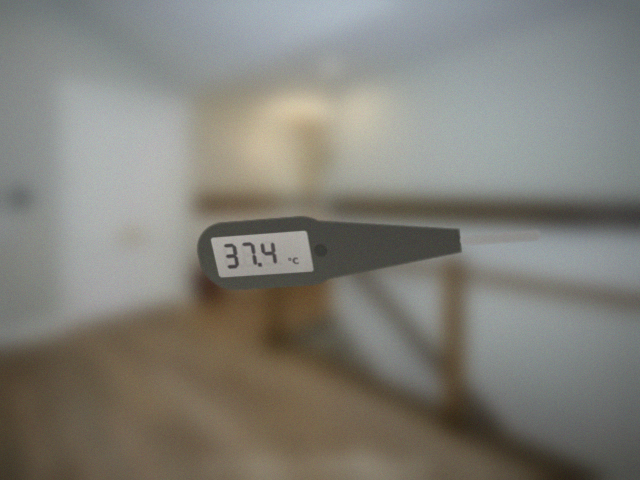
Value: 37.4; °C
